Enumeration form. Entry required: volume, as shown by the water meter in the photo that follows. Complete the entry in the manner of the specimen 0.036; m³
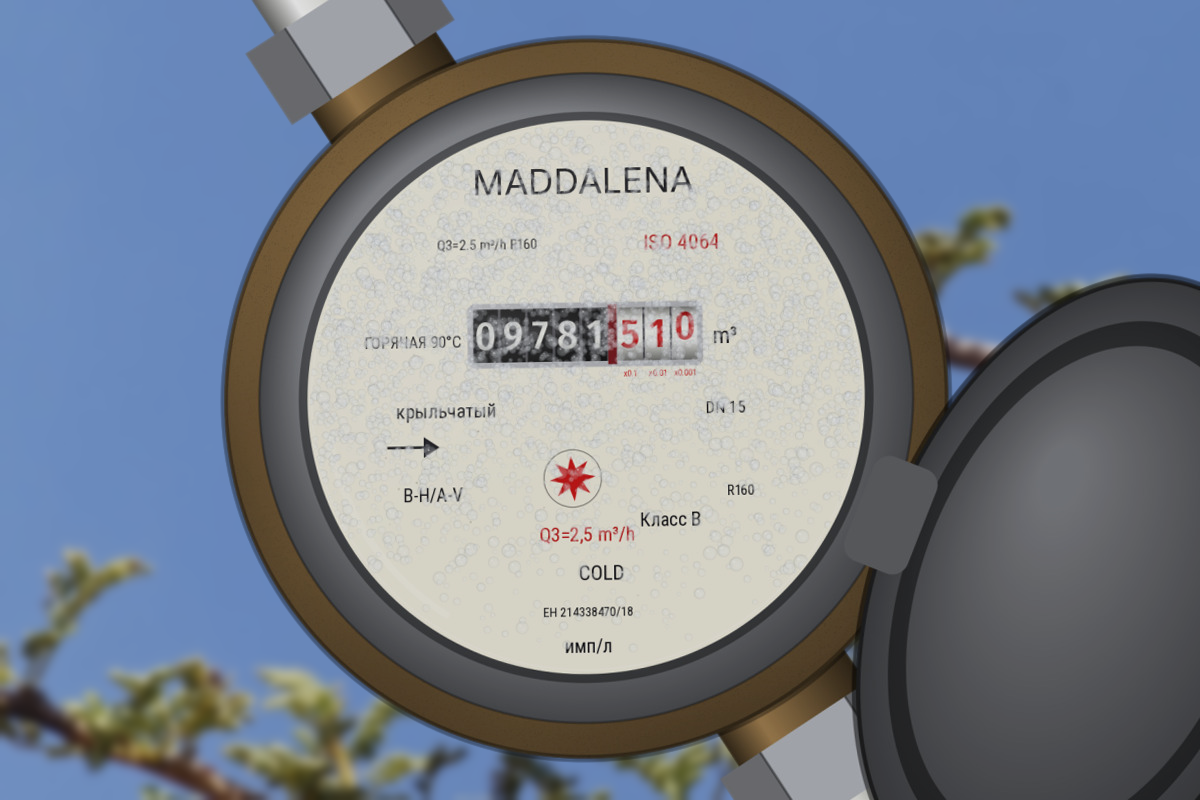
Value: 9781.510; m³
